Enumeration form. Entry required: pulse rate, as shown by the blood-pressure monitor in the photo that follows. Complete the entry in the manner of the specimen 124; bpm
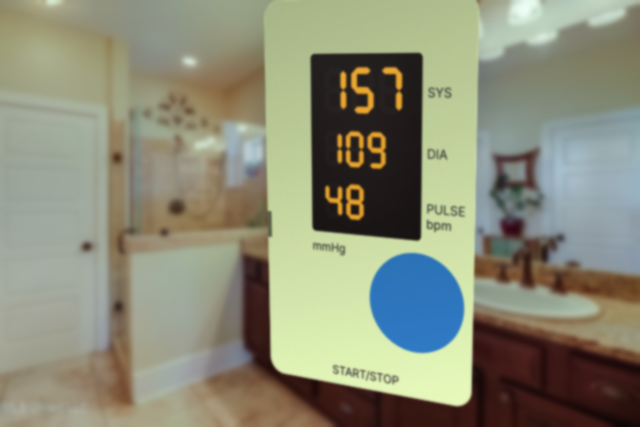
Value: 48; bpm
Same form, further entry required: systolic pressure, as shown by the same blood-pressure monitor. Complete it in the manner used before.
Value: 157; mmHg
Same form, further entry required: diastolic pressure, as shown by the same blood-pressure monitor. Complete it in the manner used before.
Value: 109; mmHg
